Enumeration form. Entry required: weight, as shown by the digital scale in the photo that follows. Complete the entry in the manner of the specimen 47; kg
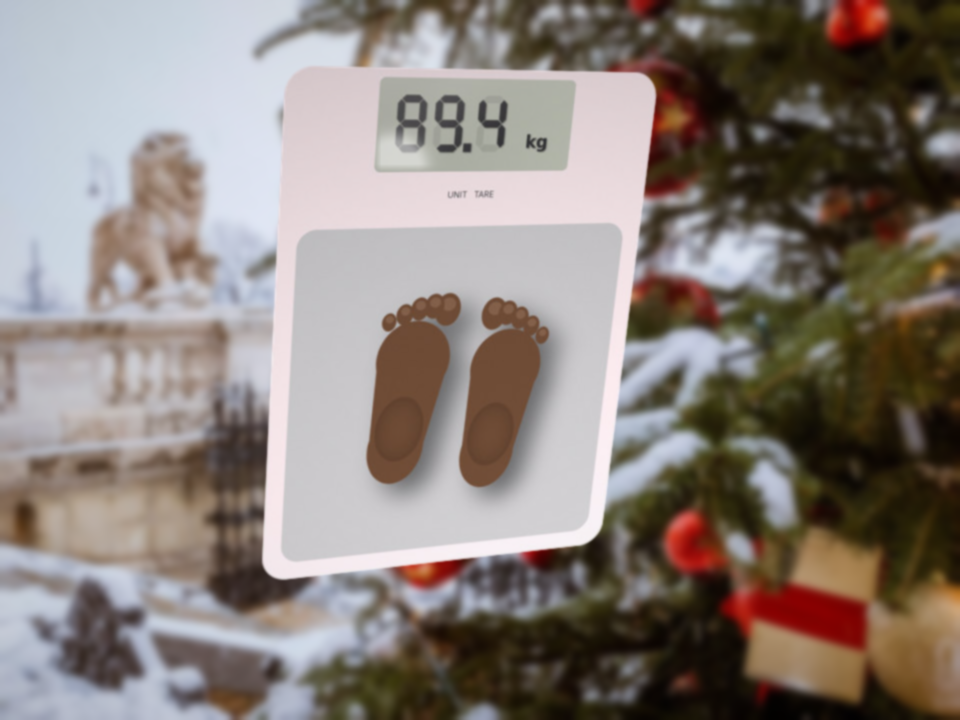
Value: 89.4; kg
